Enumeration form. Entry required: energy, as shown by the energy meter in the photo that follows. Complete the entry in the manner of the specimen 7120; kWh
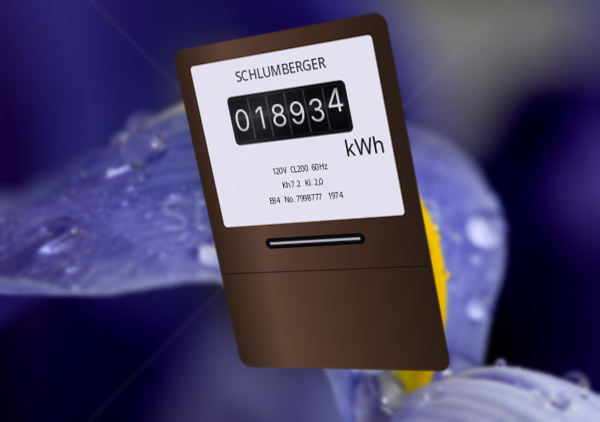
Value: 18934; kWh
